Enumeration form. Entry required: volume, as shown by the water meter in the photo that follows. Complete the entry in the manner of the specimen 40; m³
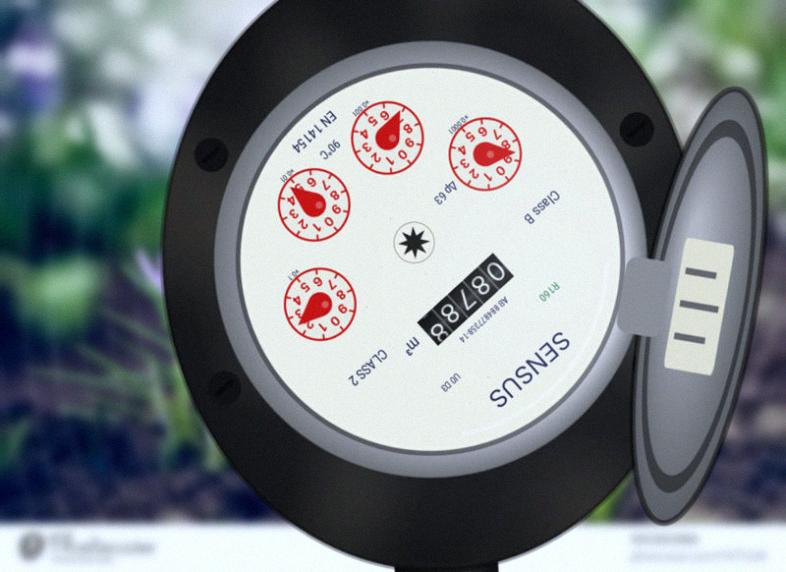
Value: 8788.2468; m³
